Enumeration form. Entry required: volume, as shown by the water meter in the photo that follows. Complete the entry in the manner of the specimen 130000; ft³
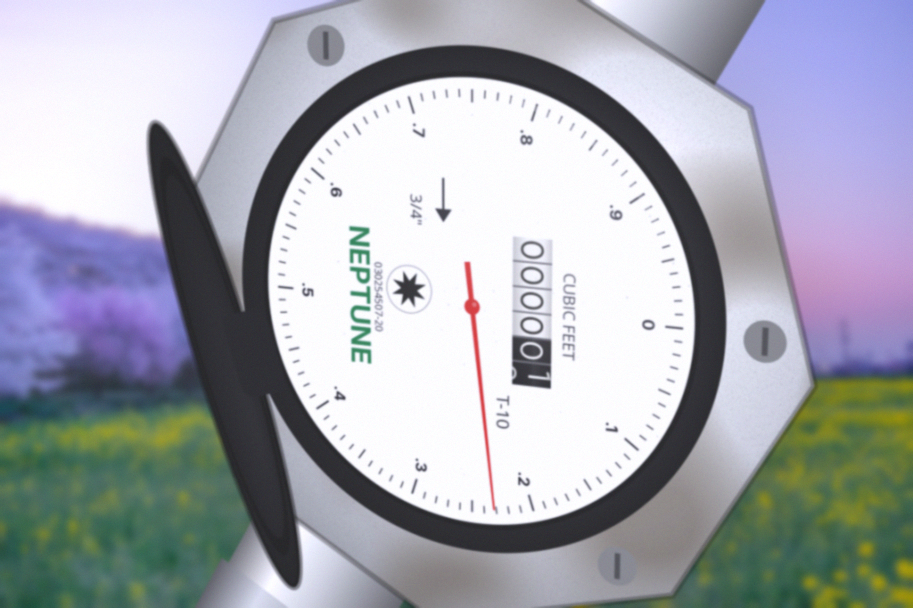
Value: 1.23; ft³
